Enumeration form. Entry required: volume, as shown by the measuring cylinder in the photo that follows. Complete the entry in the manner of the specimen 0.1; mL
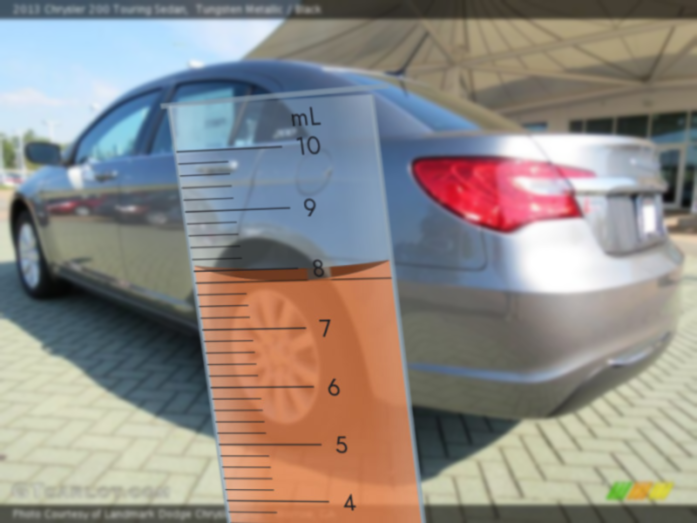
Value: 7.8; mL
